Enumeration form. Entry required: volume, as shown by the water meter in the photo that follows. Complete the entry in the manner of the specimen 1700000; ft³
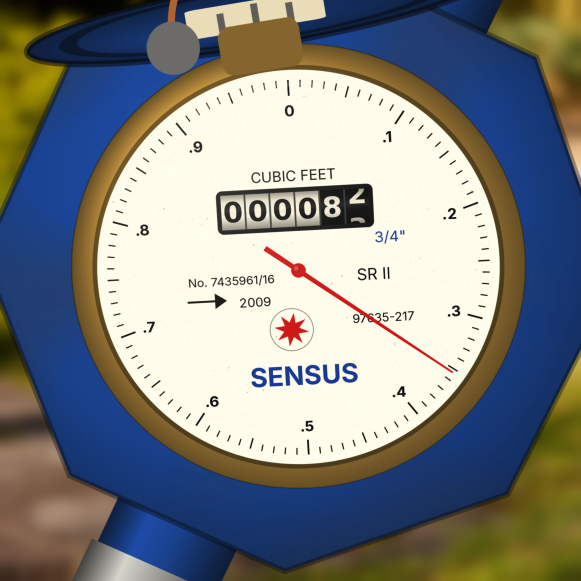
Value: 82.35; ft³
